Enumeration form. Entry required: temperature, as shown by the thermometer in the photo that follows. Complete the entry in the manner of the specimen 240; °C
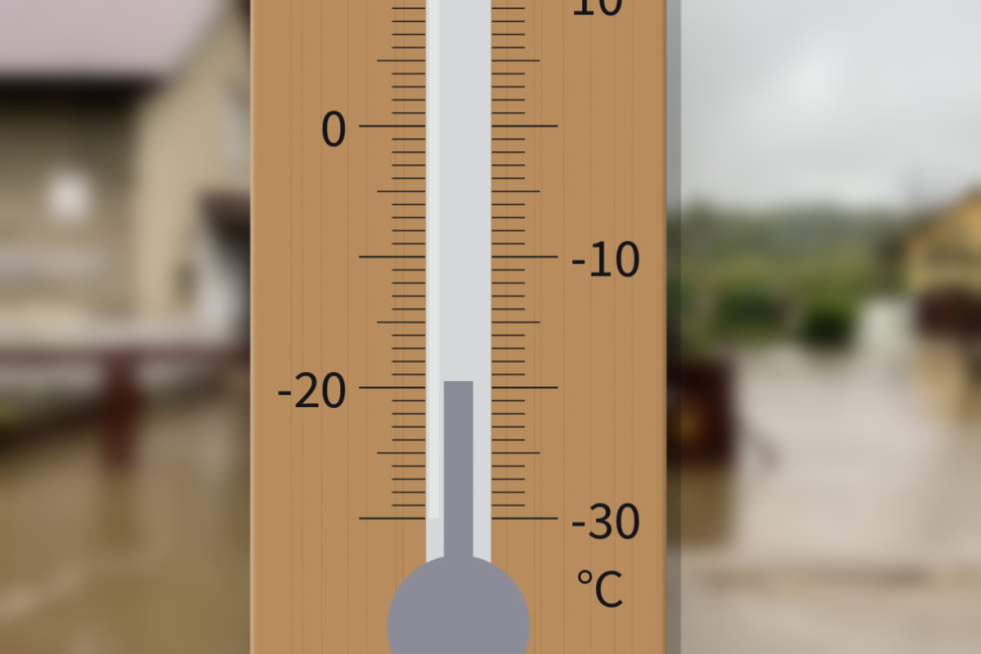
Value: -19.5; °C
